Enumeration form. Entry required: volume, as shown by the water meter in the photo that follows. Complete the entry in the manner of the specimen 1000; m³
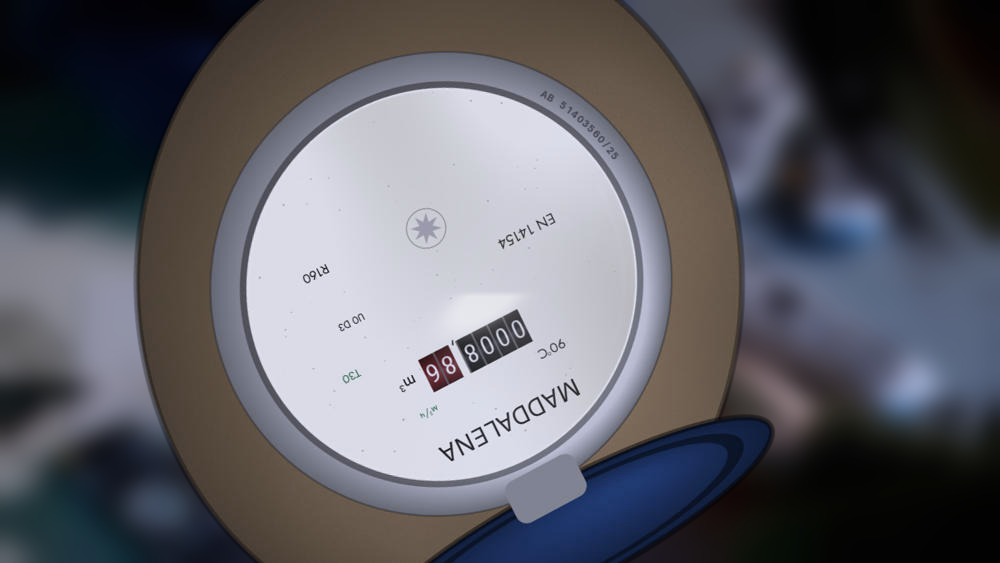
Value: 8.86; m³
